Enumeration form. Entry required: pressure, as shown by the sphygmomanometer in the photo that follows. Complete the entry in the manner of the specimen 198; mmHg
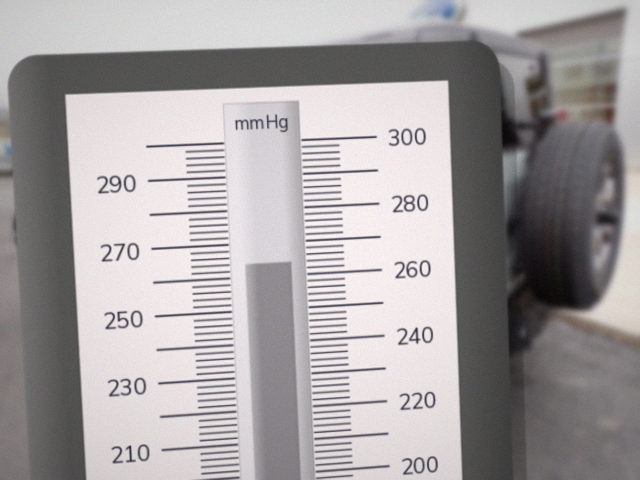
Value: 264; mmHg
